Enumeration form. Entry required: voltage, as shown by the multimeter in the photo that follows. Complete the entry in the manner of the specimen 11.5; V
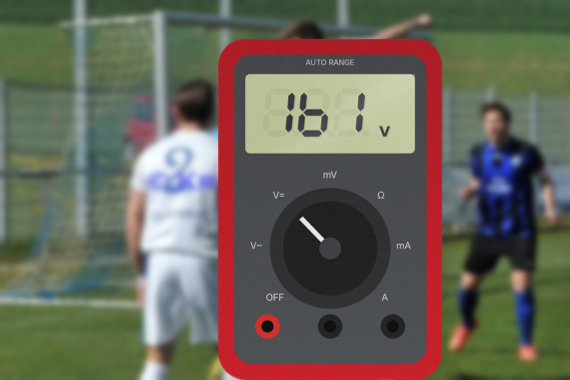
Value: 161; V
